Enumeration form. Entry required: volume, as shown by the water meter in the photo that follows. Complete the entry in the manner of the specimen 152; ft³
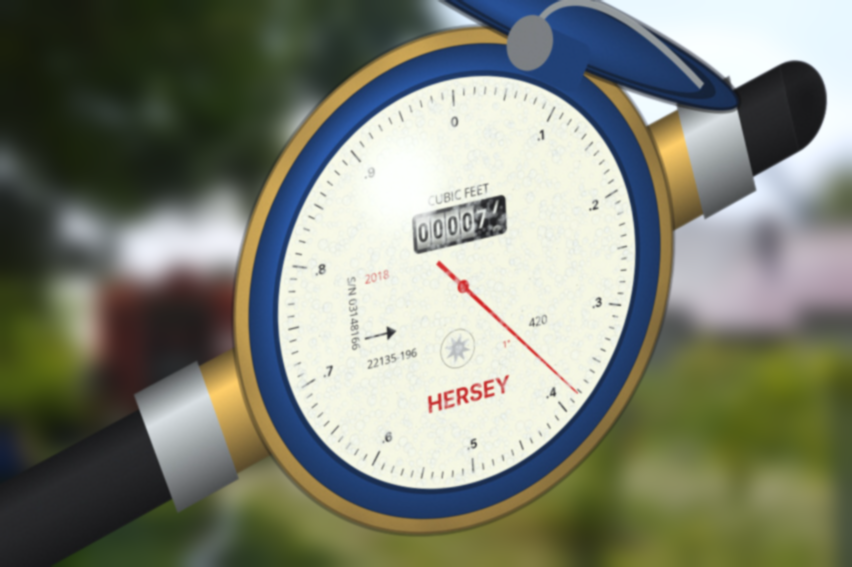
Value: 77.38; ft³
